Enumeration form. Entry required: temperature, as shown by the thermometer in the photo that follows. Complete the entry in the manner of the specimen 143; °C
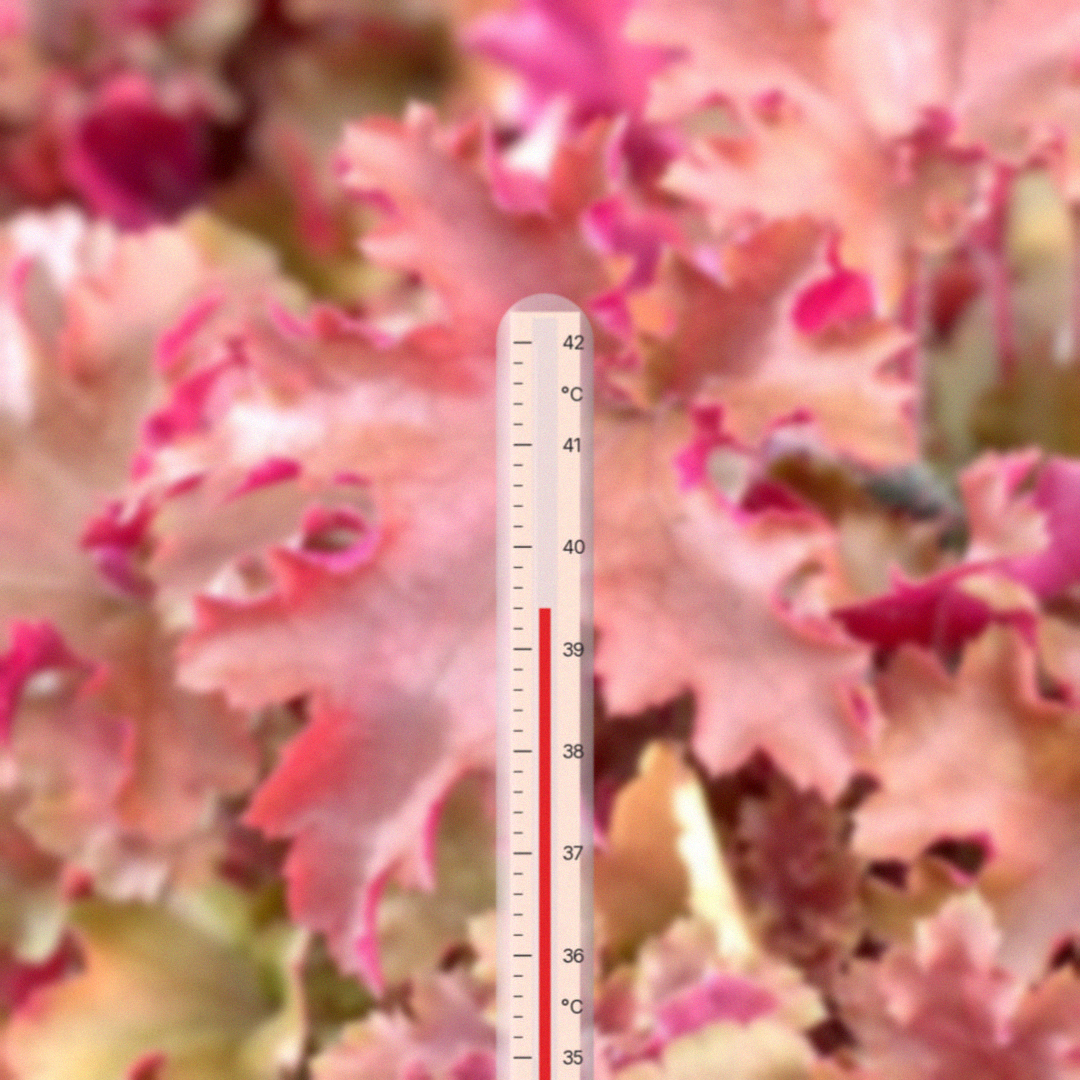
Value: 39.4; °C
